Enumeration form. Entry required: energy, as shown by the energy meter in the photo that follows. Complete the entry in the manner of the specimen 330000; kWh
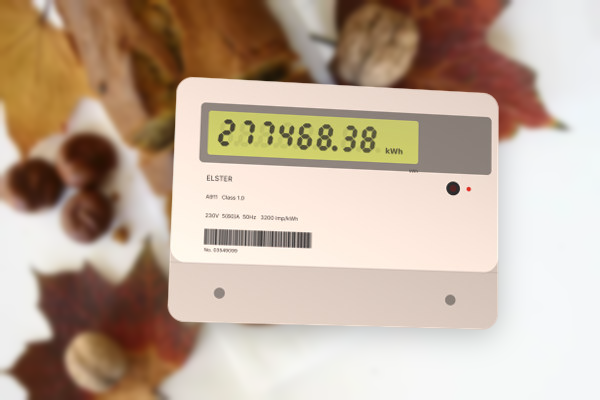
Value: 277468.38; kWh
